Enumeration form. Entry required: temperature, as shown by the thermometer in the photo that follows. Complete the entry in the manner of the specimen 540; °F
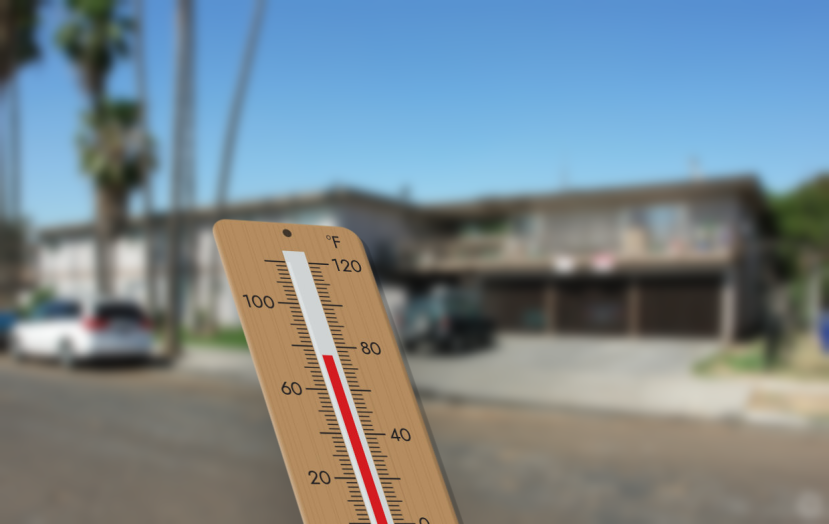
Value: 76; °F
